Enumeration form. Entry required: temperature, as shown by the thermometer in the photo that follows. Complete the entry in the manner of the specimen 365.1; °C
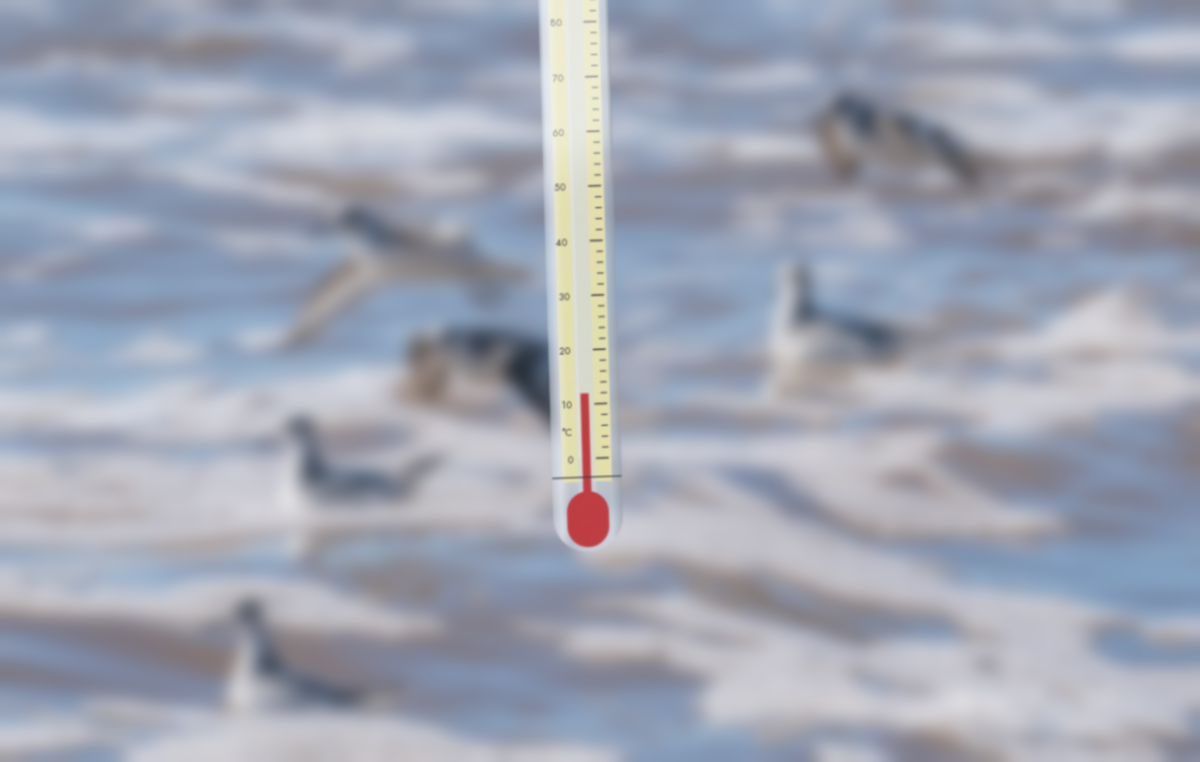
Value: 12; °C
